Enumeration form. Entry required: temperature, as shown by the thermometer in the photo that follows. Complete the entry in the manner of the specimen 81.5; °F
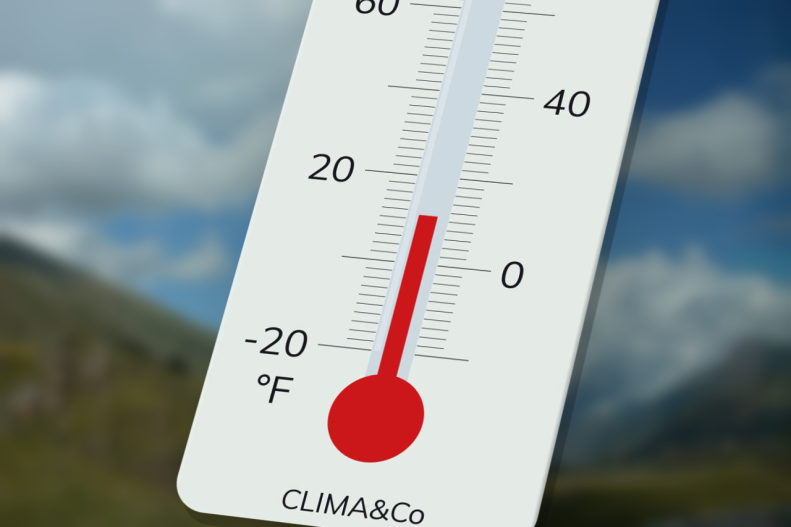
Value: 11; °F
